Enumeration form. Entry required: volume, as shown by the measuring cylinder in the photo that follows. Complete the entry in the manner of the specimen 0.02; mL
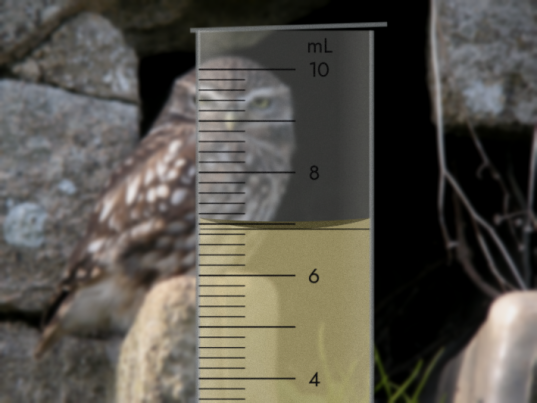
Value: 6.9; mL
